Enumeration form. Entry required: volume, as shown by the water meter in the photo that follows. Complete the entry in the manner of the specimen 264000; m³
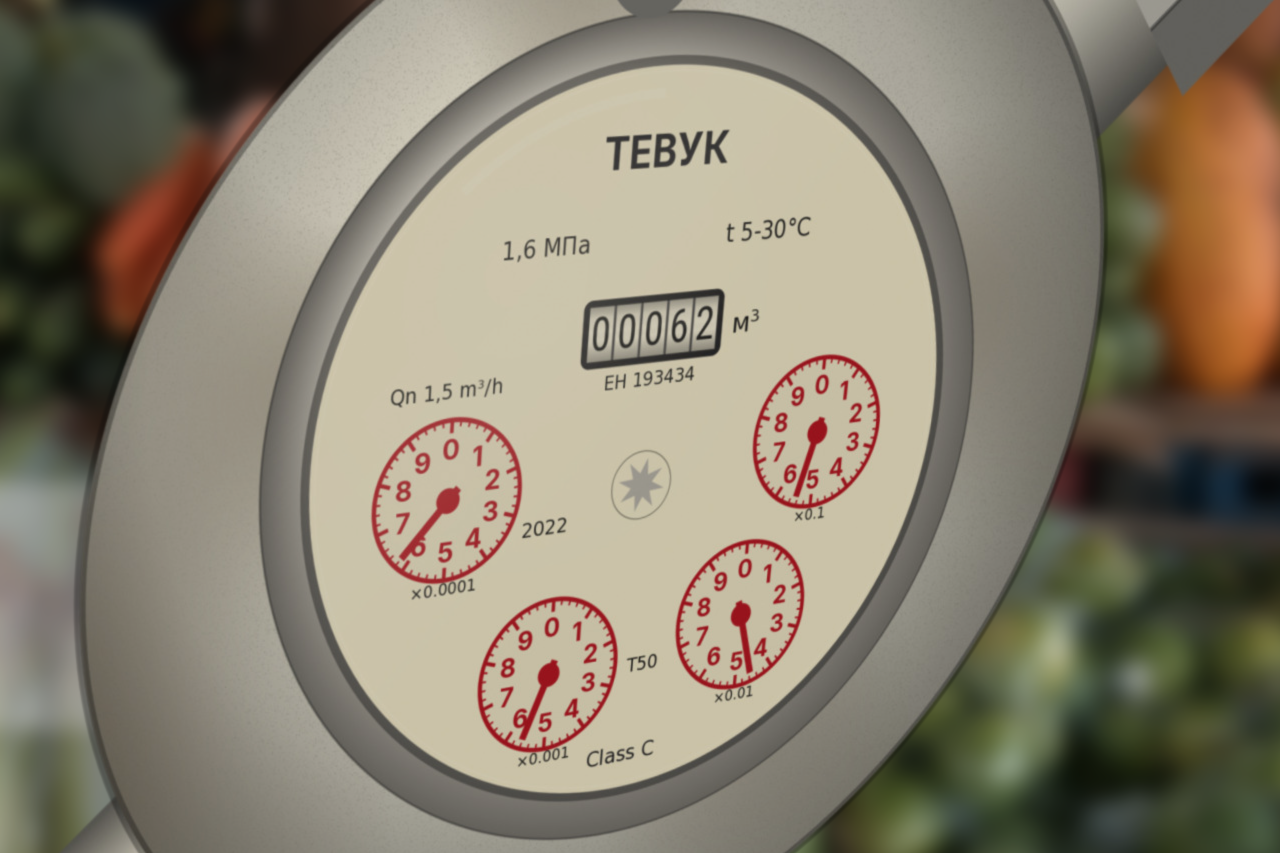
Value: 62.5456; m³
